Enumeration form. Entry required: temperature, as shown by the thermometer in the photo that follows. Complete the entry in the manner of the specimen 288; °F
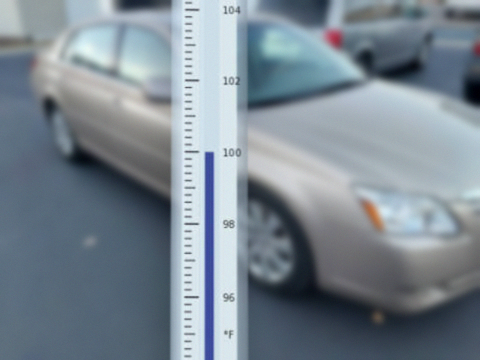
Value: 100; °F
